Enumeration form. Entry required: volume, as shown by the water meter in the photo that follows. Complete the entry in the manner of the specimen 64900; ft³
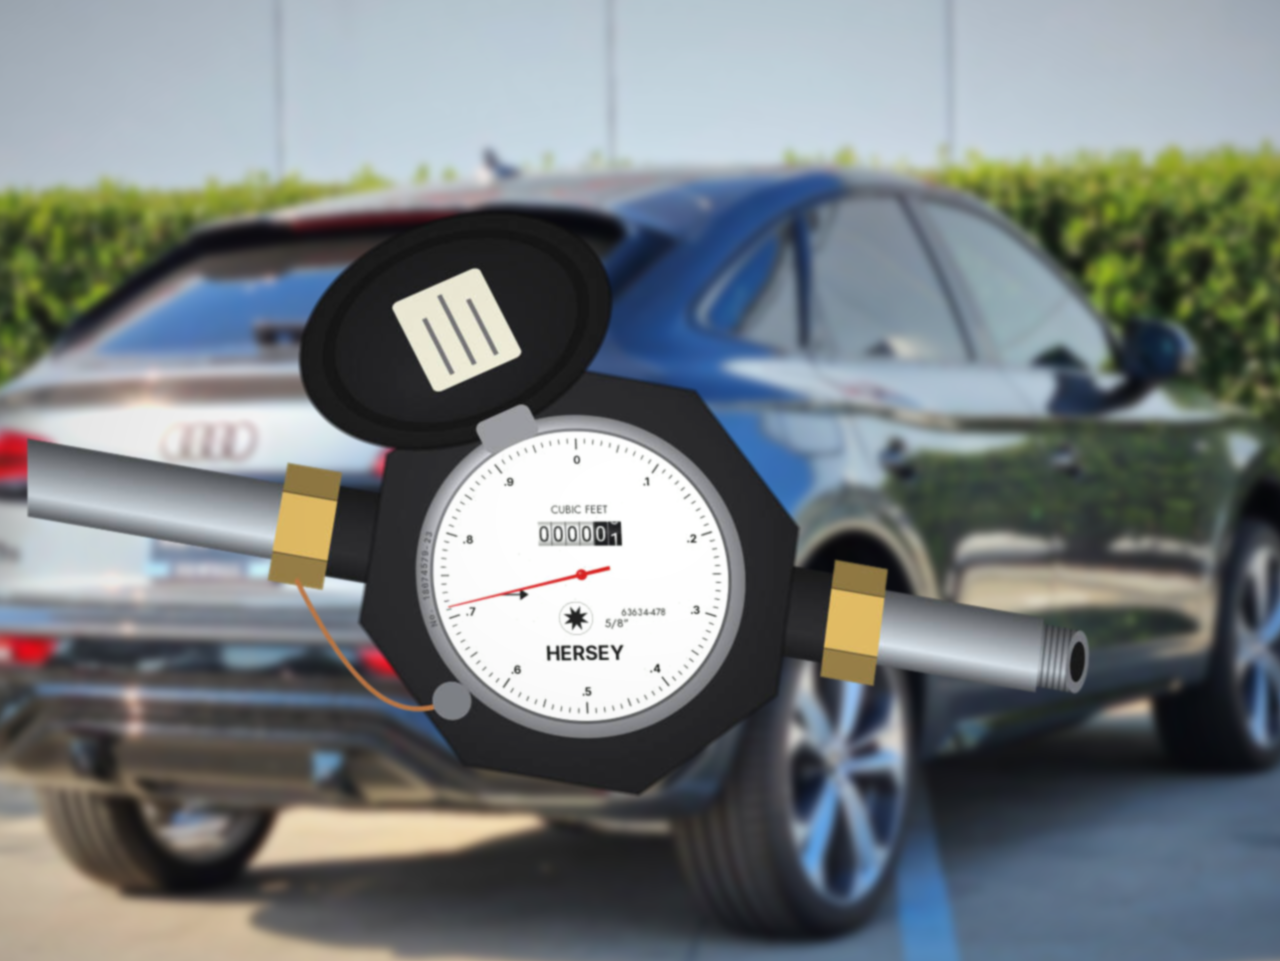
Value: 0.71; ft³
